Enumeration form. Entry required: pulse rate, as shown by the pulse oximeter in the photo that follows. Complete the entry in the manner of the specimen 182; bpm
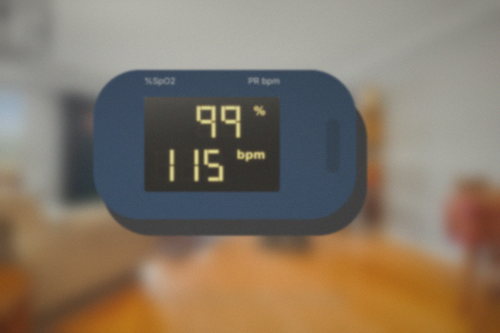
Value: 115; bpm
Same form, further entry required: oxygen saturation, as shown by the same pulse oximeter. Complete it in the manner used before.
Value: 99; %
